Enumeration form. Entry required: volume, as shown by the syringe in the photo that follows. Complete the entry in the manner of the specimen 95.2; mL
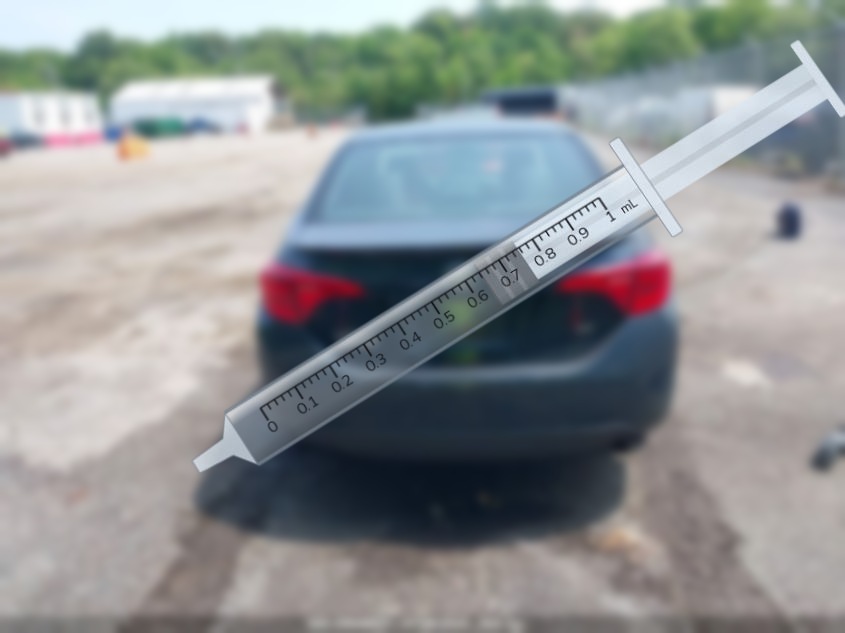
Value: 0.64; mL
